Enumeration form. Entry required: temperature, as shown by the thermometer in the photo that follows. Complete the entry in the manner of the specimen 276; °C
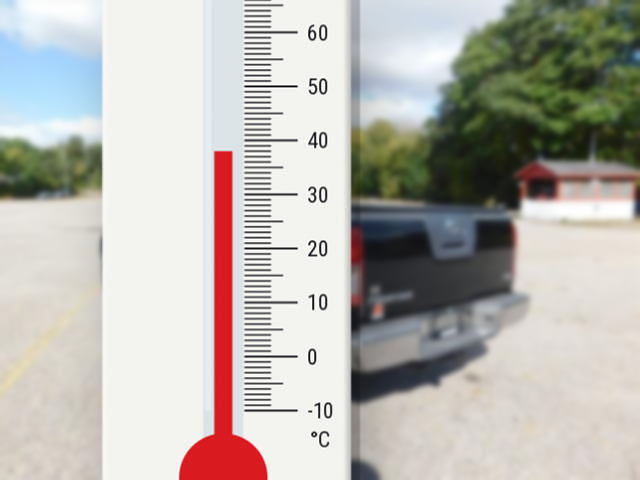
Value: 38; °C
